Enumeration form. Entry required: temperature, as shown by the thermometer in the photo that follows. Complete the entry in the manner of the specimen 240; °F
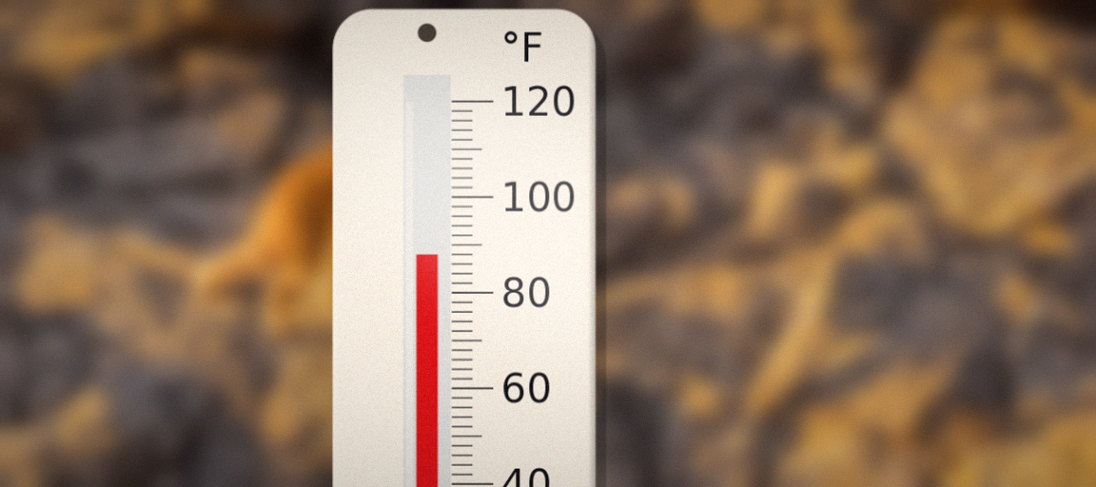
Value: 88; °F
